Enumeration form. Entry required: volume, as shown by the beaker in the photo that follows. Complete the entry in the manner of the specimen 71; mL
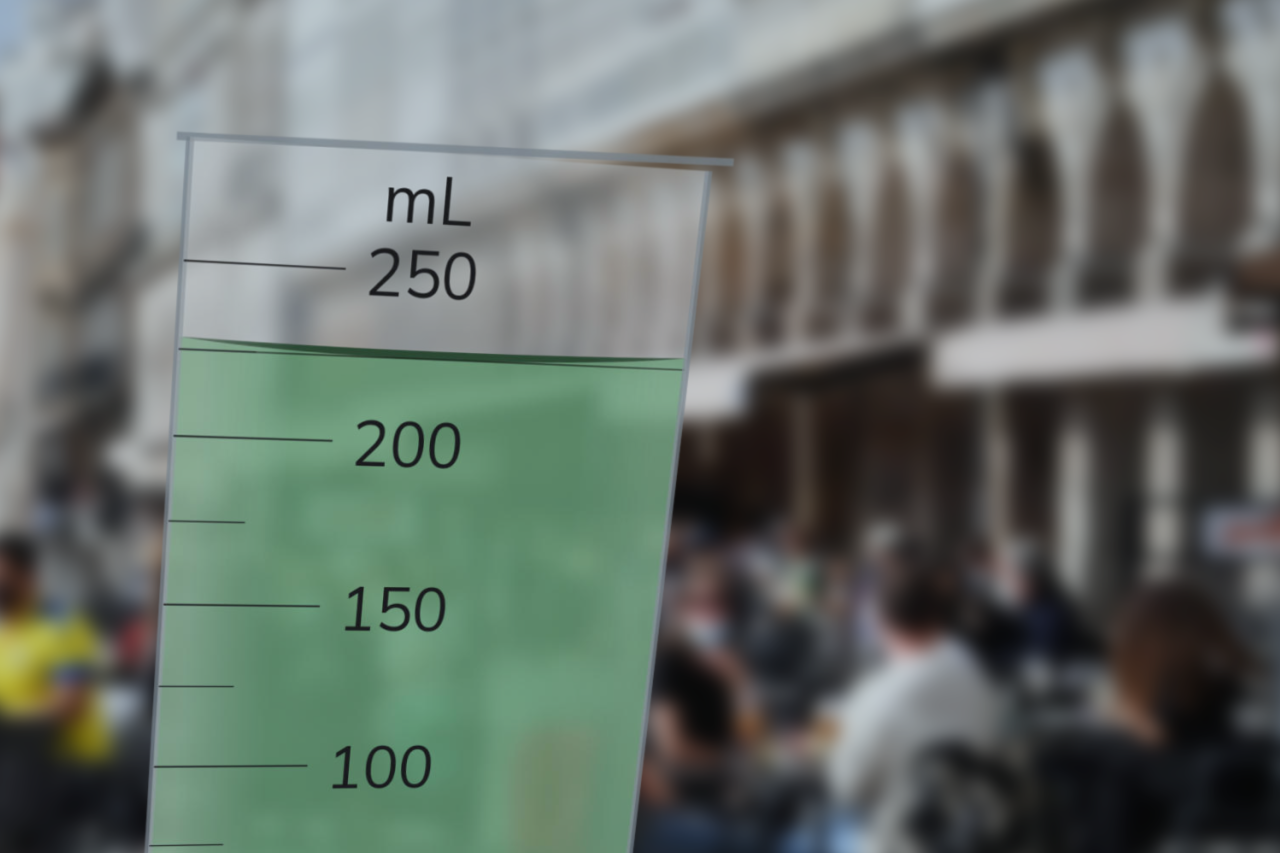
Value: 225; mL
